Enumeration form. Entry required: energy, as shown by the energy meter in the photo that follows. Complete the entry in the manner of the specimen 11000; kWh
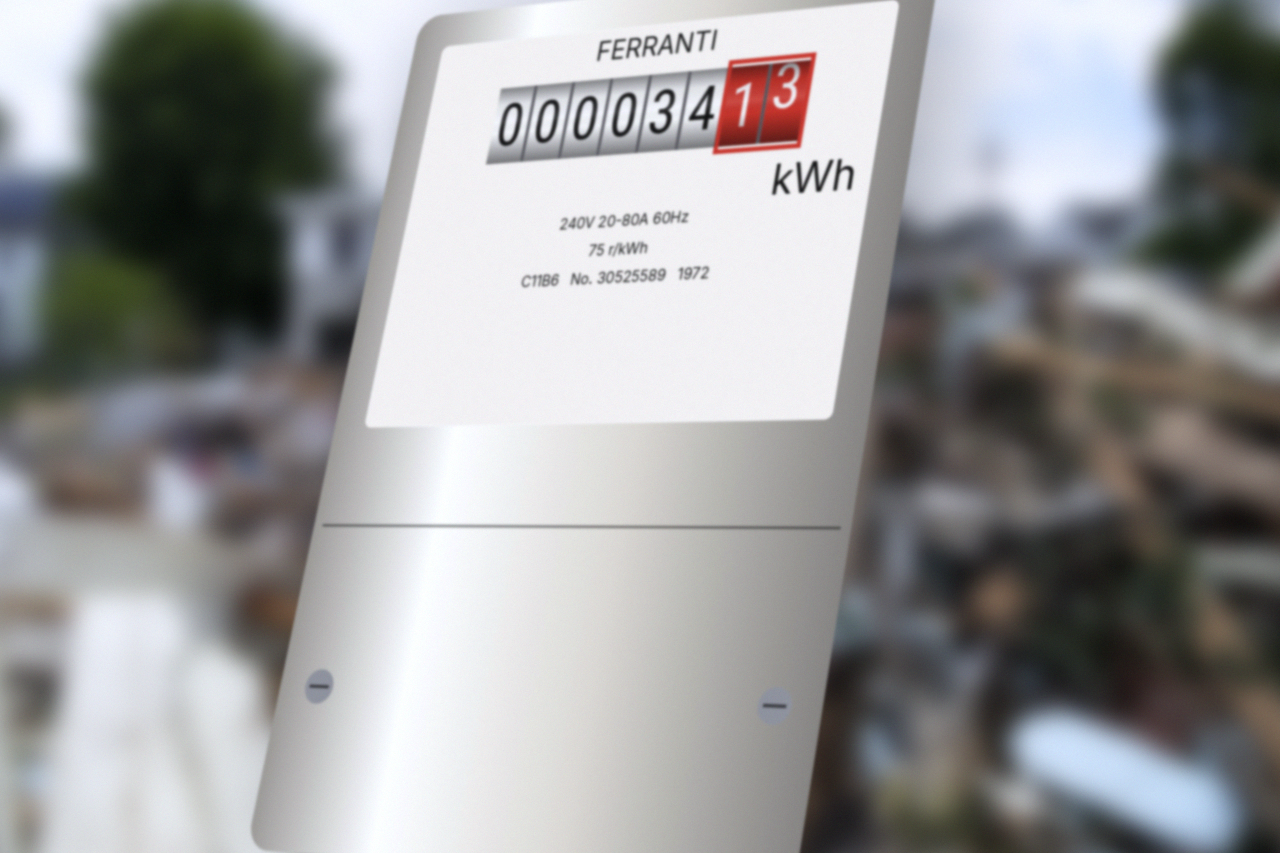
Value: 34.13; kWh
